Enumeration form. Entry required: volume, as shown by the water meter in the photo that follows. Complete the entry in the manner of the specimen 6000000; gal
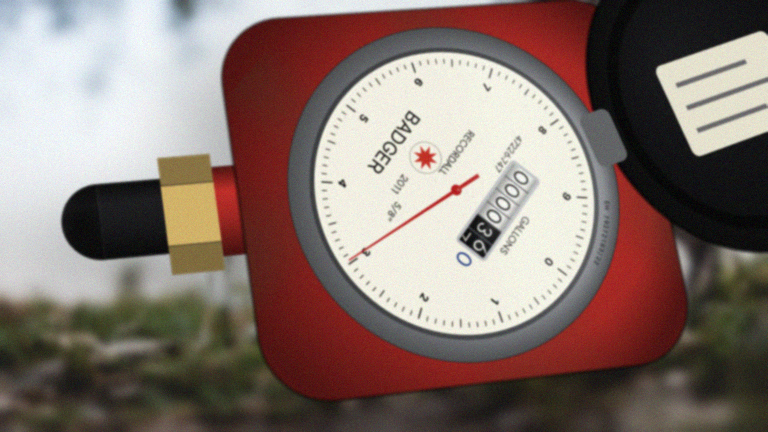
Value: 363.0; gal
